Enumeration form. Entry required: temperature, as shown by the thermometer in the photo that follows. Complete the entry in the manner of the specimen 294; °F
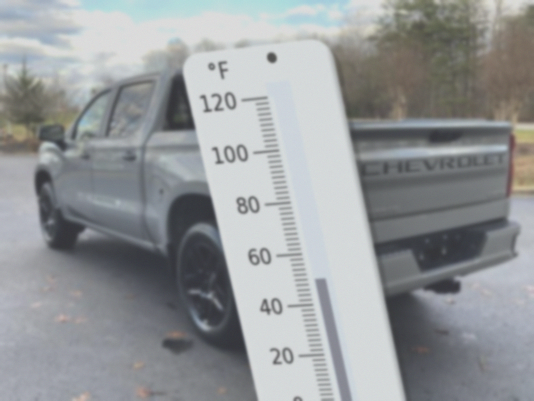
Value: 50; °F
